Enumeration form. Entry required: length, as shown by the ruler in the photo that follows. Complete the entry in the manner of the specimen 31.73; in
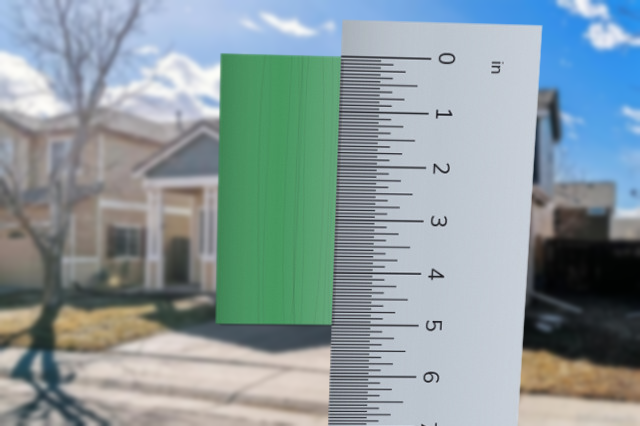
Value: 5; in
